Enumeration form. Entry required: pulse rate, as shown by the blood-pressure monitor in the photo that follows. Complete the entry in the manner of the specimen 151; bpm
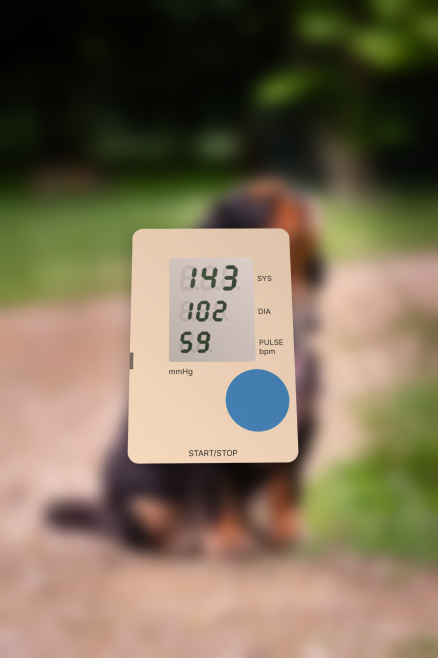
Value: 59; bpm
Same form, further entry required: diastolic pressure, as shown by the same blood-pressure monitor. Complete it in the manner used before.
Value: 102; mmHg
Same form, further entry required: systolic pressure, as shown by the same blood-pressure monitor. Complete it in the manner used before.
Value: 143; mmHg
